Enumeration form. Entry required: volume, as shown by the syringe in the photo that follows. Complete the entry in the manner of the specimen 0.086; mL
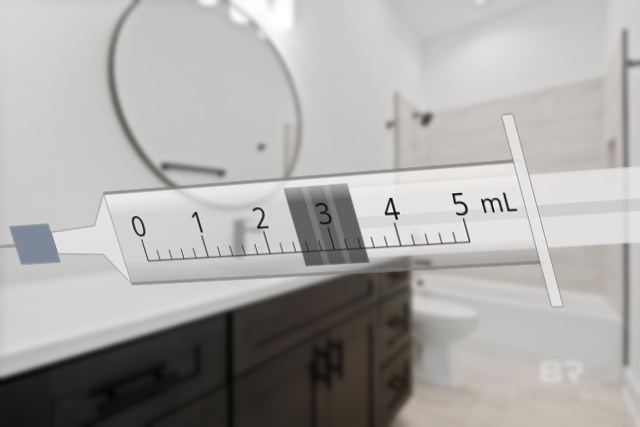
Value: 2.5; mL
